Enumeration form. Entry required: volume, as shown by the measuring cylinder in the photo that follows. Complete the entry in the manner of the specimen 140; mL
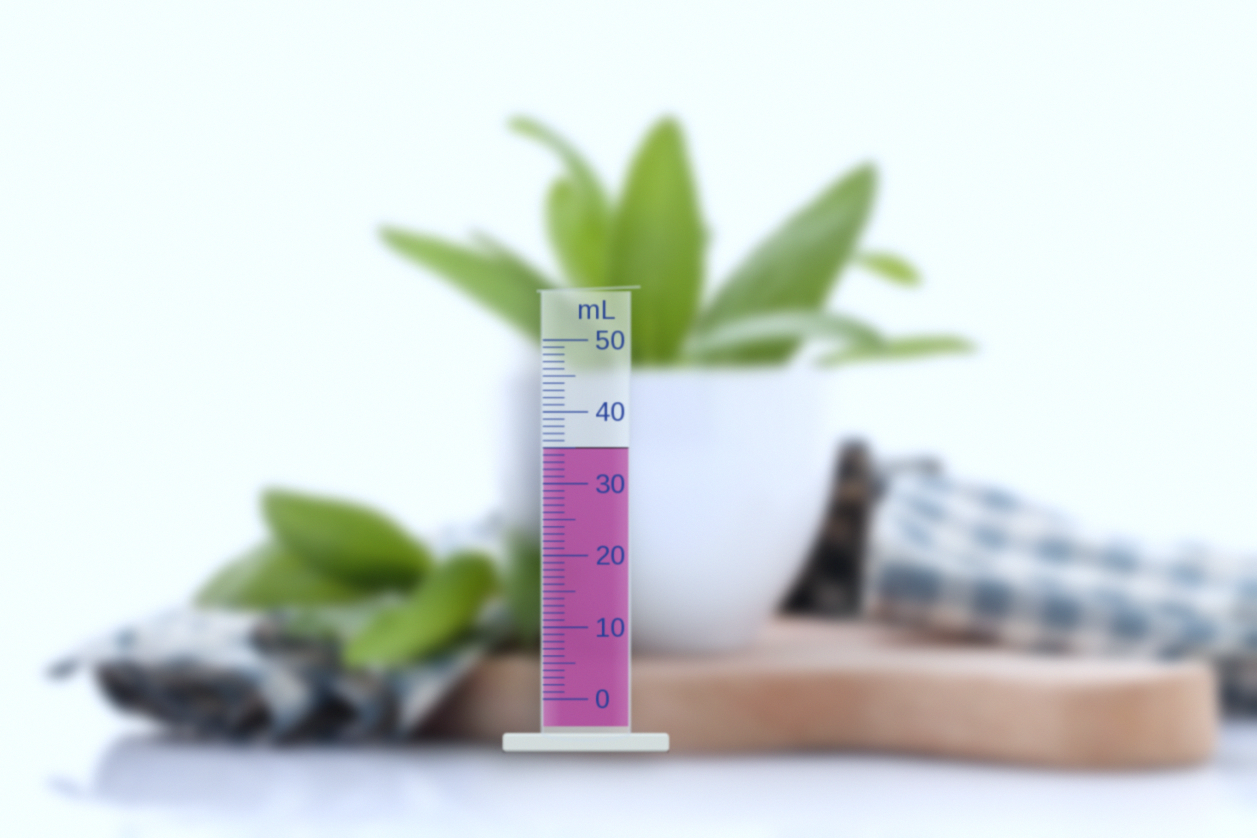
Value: 35; mL
